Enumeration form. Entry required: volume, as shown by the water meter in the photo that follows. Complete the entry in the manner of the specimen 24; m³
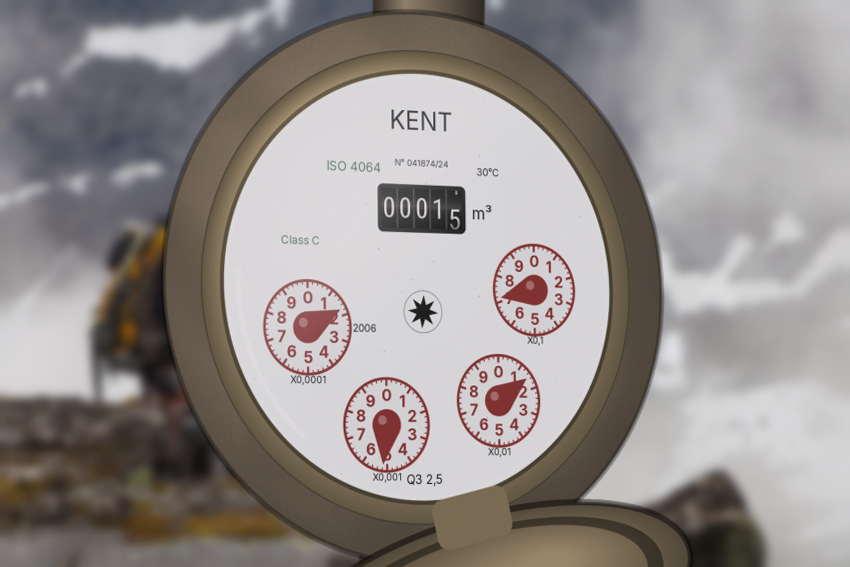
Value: 14.7151; m³
